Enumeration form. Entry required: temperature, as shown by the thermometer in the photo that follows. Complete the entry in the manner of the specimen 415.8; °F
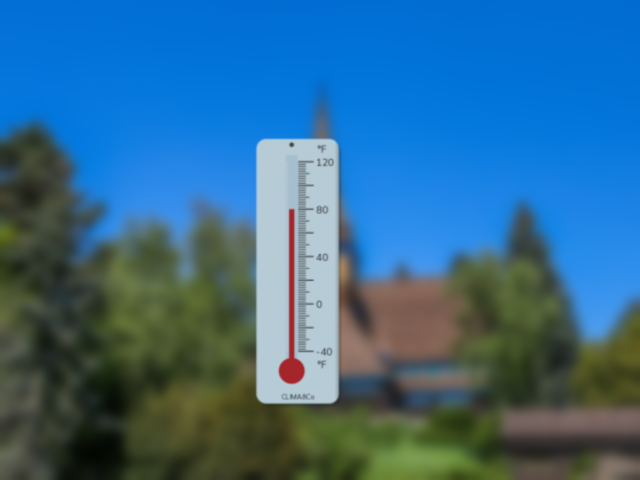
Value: 80; °F
